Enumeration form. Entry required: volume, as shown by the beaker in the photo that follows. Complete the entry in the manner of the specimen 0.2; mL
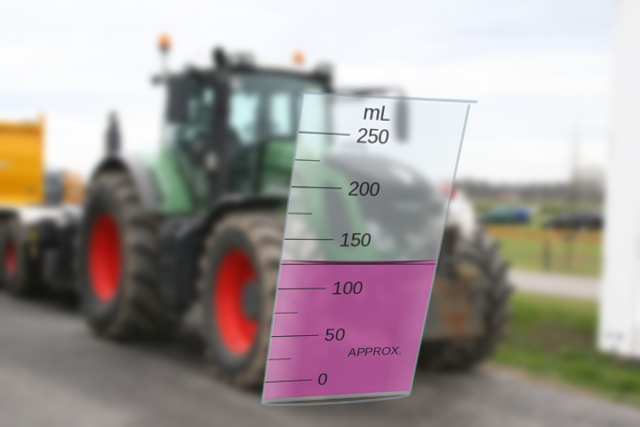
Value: 125; mL
